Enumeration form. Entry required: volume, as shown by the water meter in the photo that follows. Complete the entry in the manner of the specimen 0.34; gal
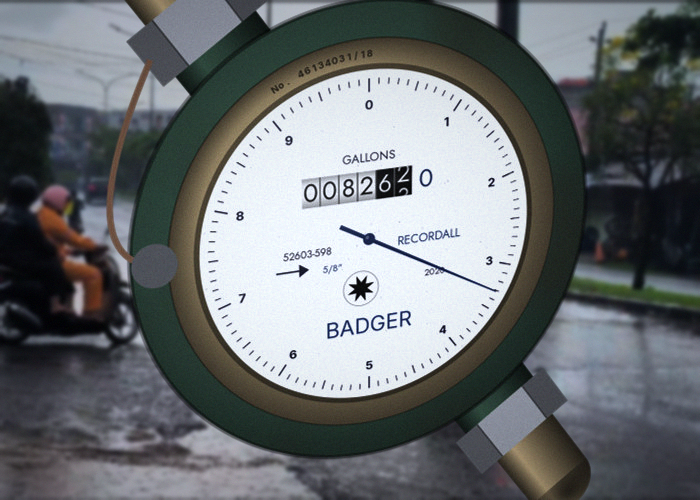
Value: 82623.3; gal
